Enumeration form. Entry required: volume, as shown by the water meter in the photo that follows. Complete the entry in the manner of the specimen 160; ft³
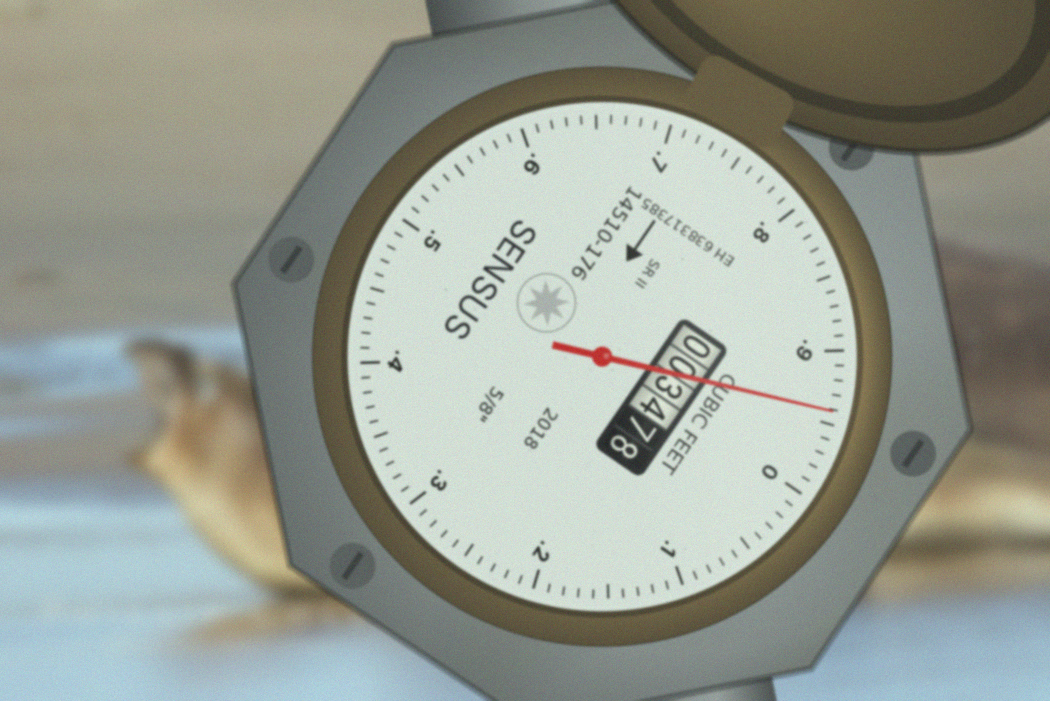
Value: 3477.94; ft³
